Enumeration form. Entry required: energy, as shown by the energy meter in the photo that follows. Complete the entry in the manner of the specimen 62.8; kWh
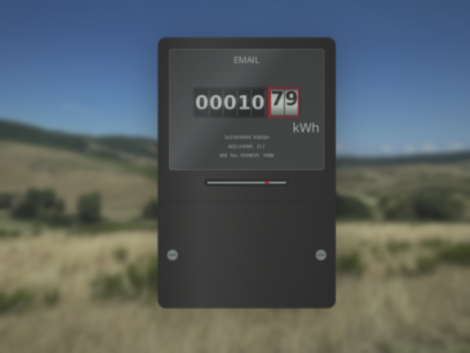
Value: 10.79; kWh
